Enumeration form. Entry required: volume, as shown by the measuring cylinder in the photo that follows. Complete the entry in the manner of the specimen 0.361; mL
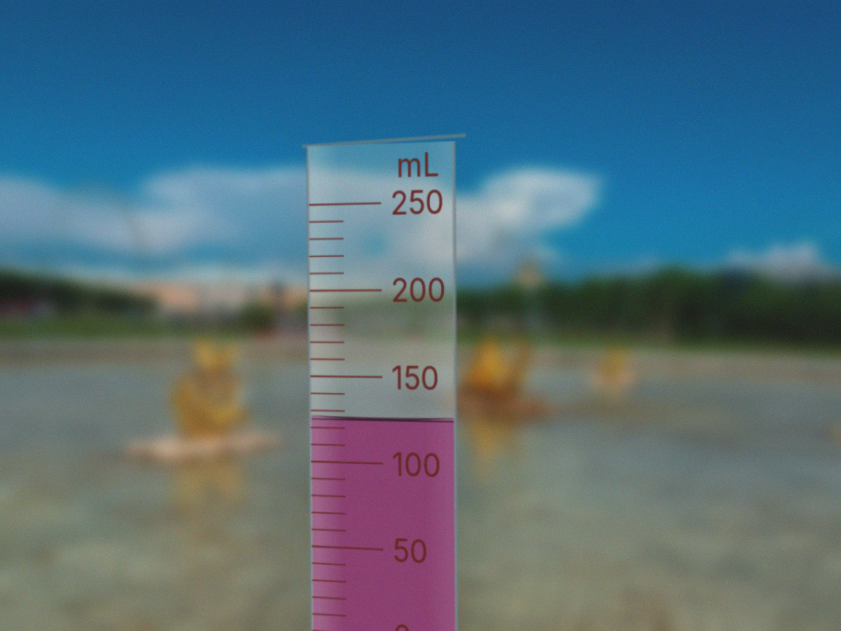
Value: 125; mL
